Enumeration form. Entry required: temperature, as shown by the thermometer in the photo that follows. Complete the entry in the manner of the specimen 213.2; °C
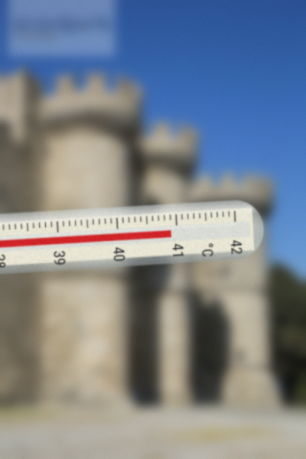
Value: 40.9; °C
